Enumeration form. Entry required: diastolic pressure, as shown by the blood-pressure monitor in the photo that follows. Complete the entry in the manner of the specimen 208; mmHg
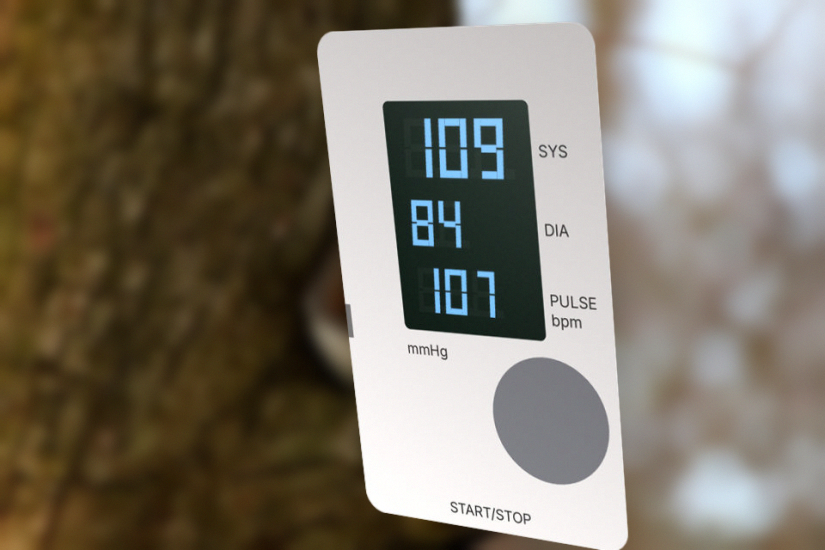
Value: 84; mmHg
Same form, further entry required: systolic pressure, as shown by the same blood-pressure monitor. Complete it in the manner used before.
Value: 109; mmHg
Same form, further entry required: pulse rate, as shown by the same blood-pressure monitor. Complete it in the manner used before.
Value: 107; bpm
